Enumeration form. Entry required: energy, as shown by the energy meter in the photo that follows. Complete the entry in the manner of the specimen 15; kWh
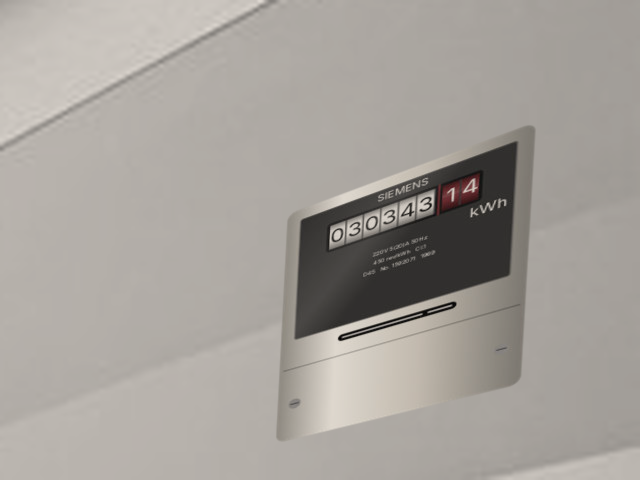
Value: 30343.14; kWh
